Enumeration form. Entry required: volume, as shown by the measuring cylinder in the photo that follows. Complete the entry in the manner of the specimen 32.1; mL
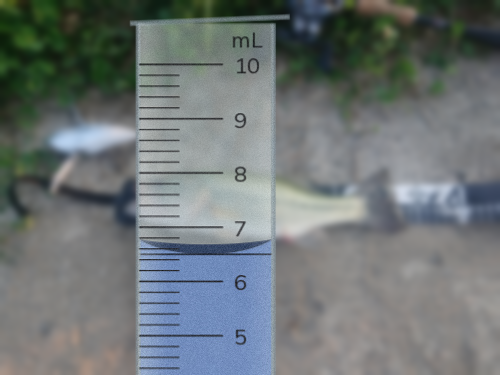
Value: 6.5; mL
